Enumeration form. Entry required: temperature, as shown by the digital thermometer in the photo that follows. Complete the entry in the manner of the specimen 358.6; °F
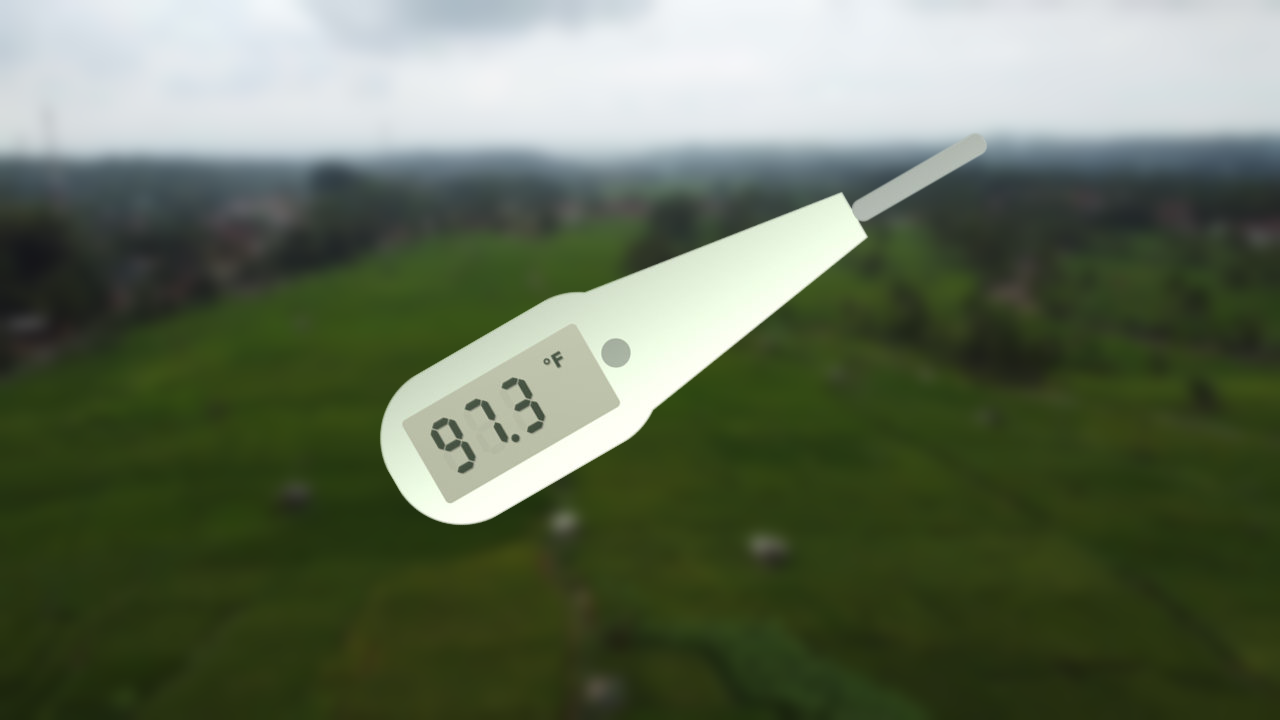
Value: 97.3; °F
